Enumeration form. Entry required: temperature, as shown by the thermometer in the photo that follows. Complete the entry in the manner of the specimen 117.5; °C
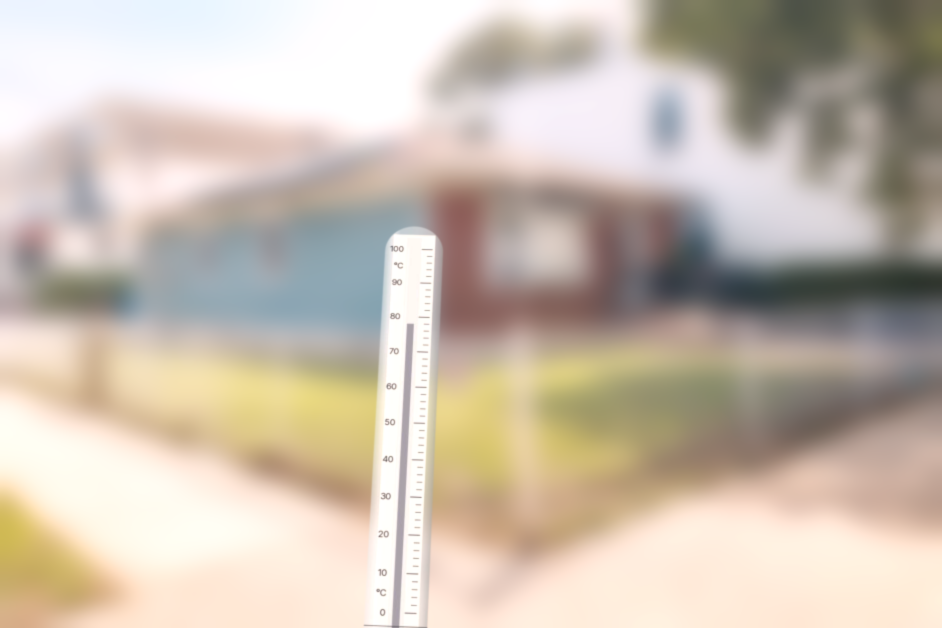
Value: 78; °C
